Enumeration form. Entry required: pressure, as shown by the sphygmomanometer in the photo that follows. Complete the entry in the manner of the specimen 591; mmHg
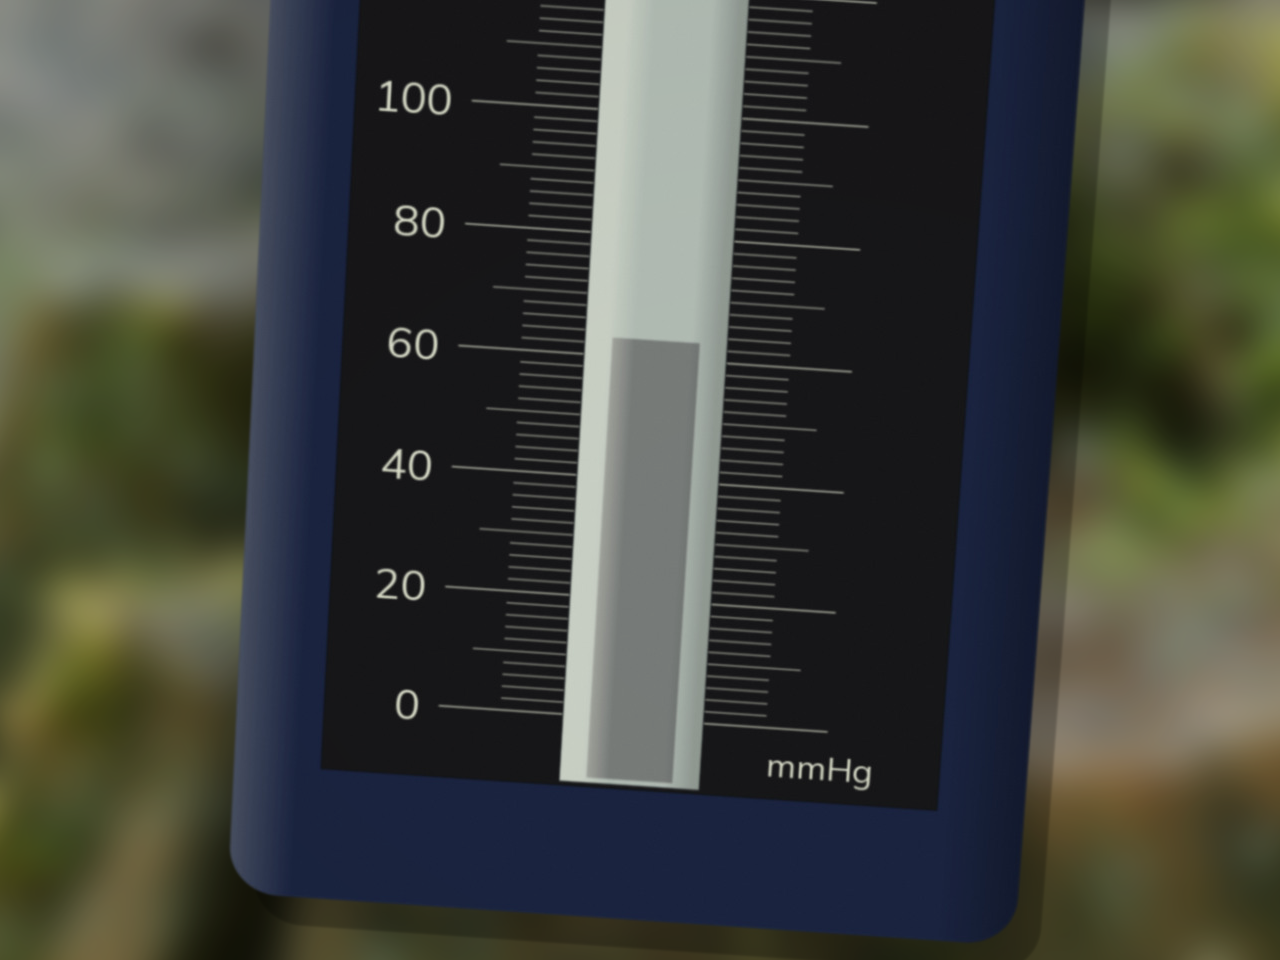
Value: 63; mmHg
